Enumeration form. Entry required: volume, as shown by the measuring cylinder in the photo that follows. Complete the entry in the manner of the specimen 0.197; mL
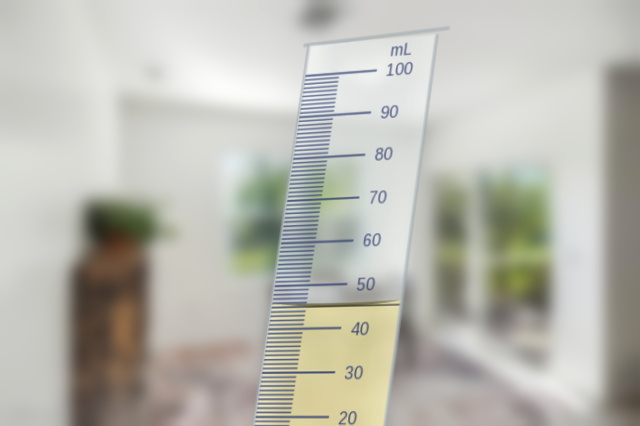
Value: 45; mL
